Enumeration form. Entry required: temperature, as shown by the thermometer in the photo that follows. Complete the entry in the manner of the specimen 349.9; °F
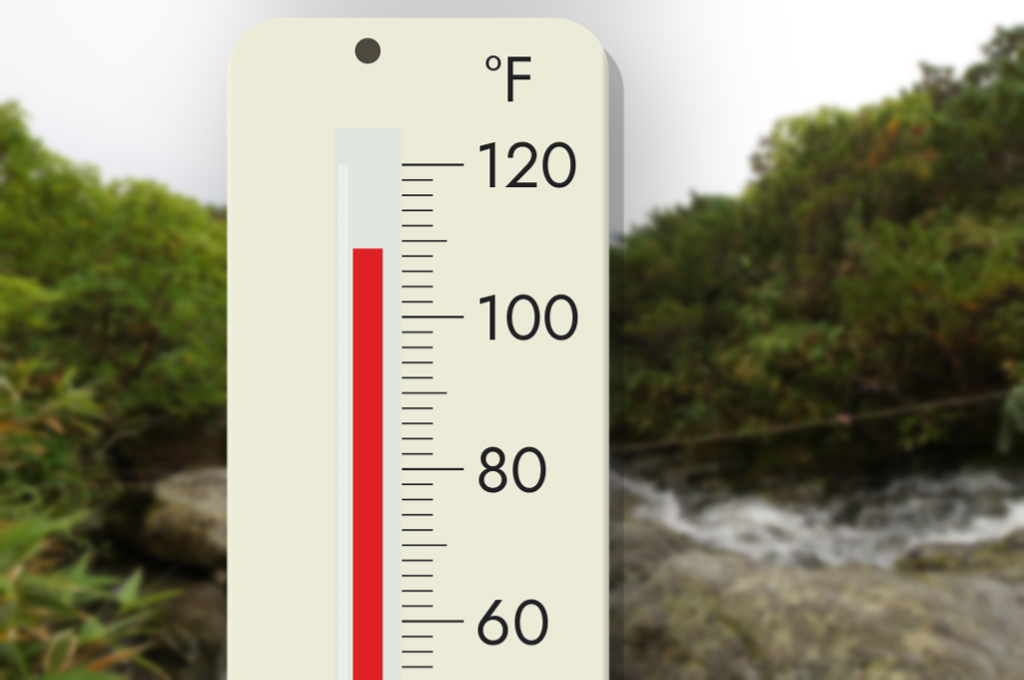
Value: 109; °F
